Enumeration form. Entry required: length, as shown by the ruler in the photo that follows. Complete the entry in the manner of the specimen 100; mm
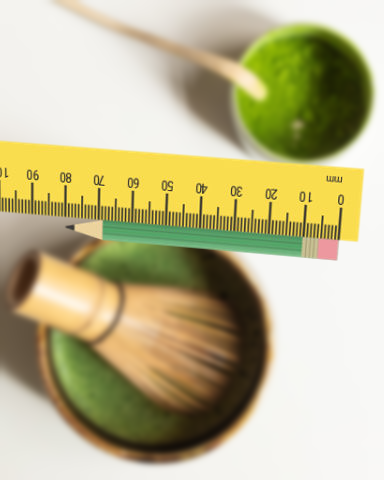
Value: 80; mm
